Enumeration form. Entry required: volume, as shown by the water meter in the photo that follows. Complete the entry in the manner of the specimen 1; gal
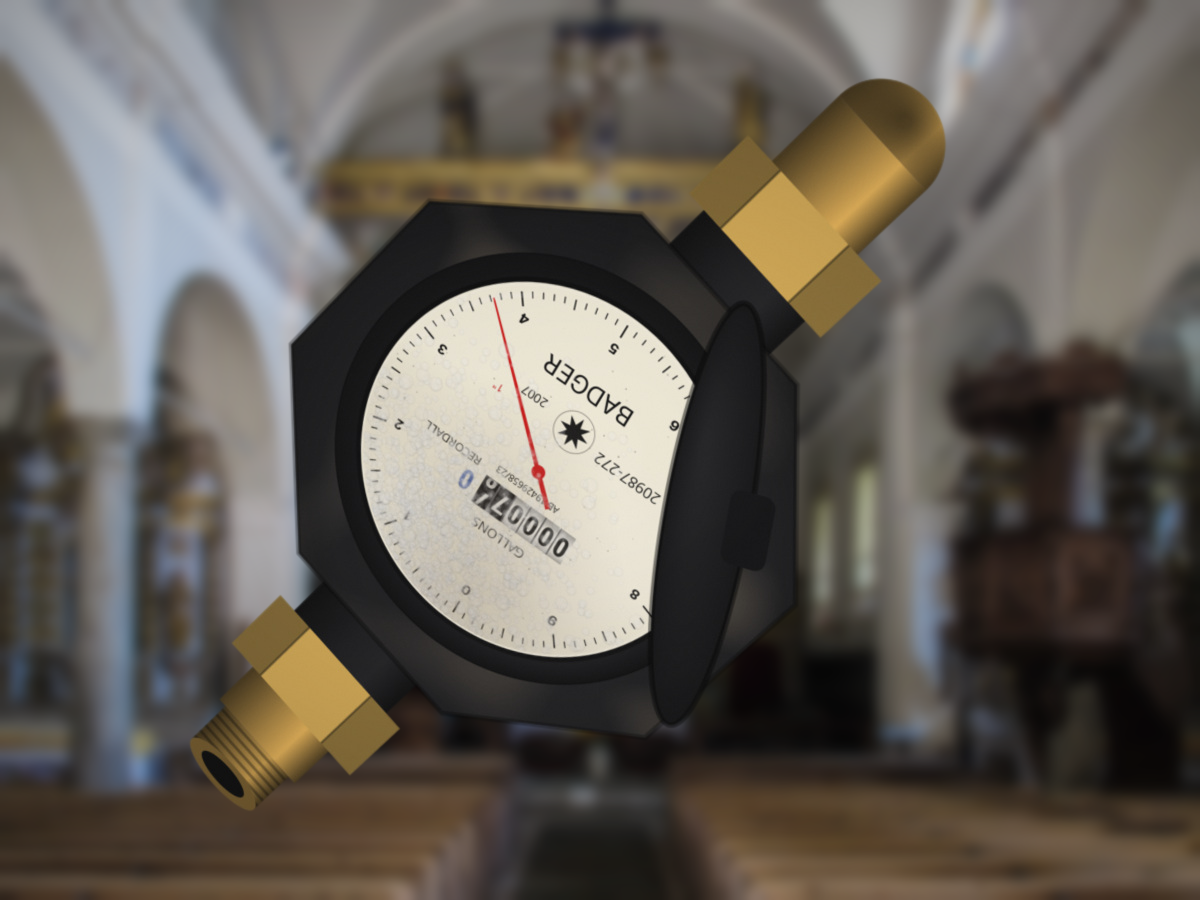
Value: 773.7; gal
